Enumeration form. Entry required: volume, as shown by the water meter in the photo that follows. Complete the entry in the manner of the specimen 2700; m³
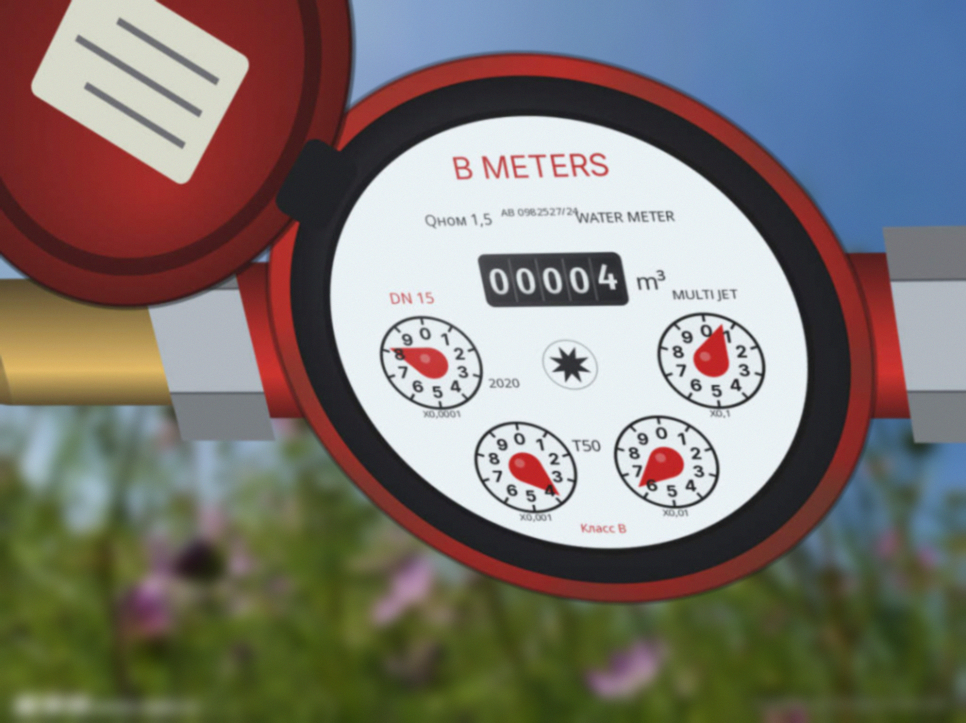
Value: 4.0638; m³
